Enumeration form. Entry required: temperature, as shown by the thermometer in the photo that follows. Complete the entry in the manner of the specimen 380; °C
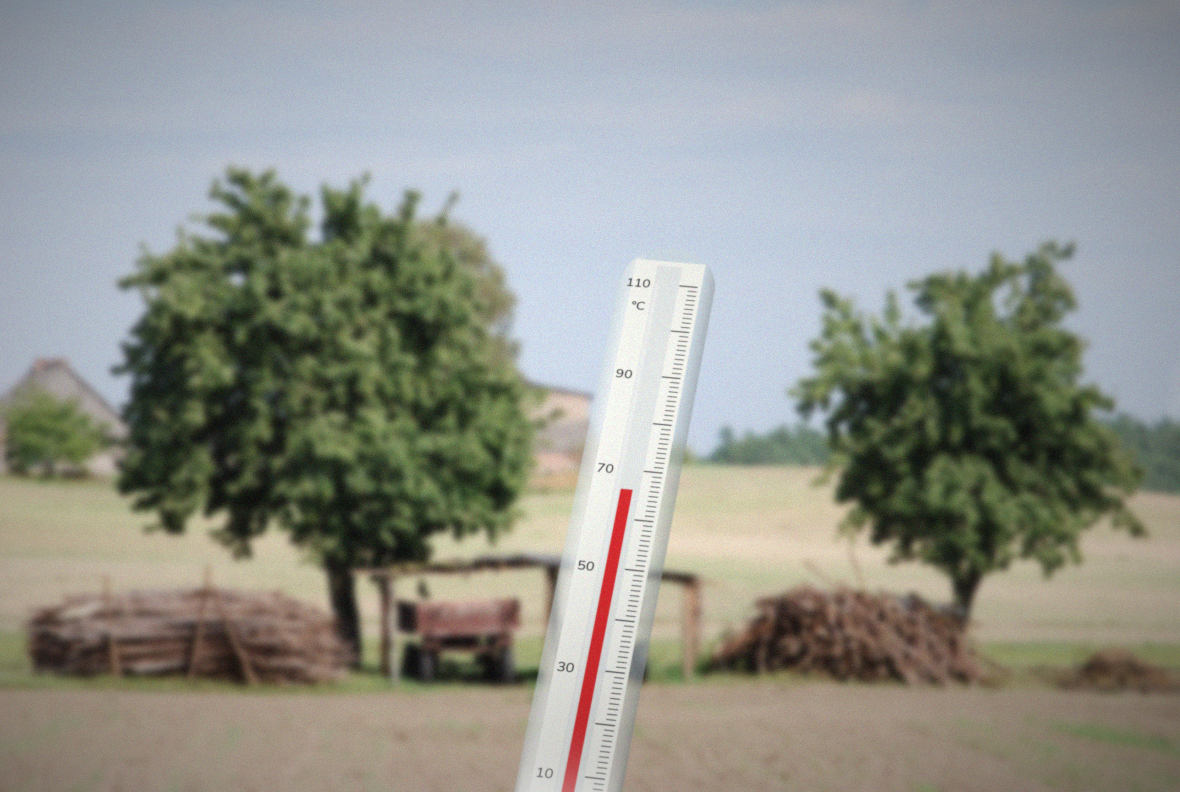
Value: 66; °C
